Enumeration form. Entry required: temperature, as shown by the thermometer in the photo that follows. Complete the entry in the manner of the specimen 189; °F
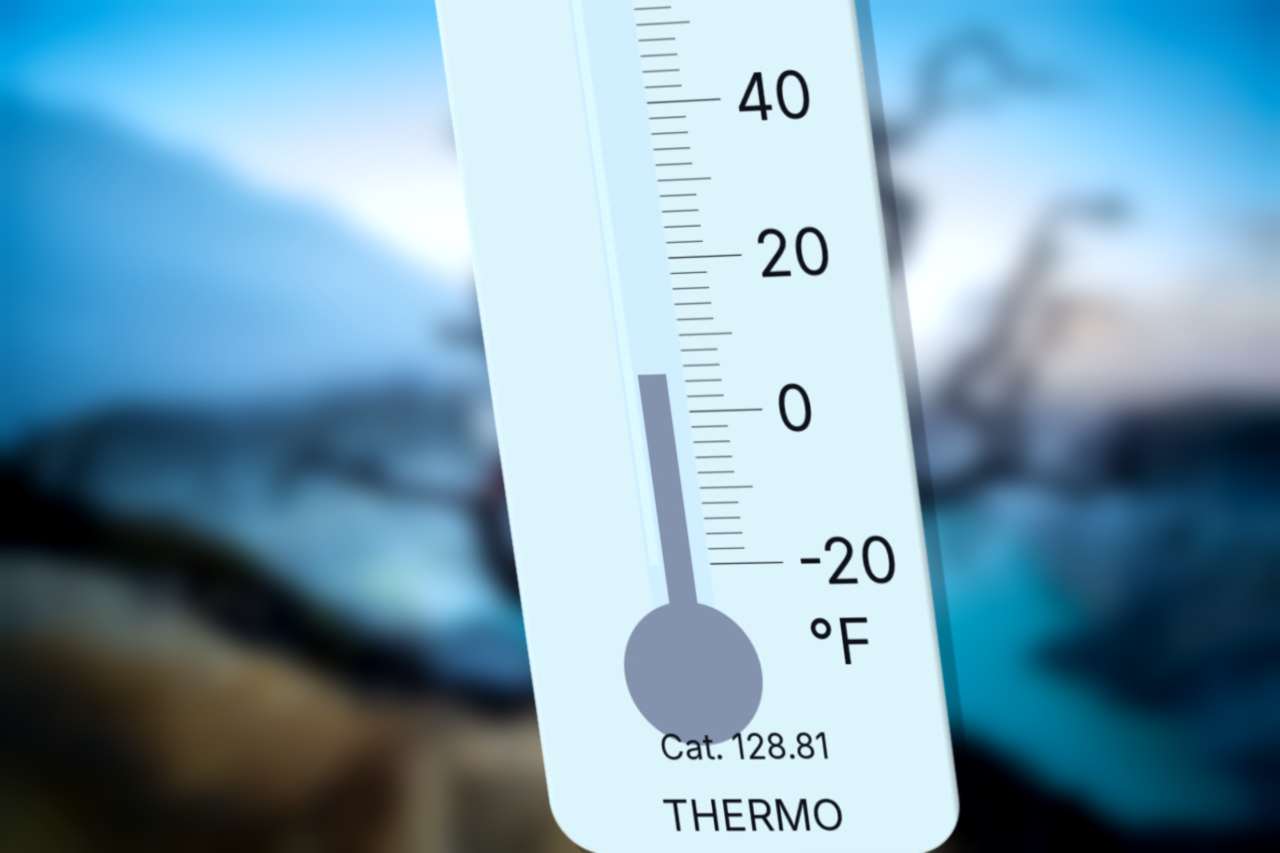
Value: 5; °F
